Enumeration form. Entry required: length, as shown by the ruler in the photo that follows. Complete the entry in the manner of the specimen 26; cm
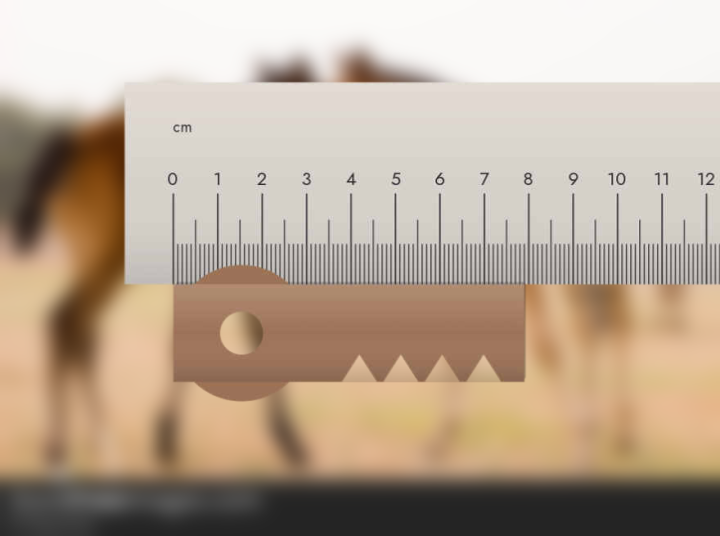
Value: 7.9; cm
